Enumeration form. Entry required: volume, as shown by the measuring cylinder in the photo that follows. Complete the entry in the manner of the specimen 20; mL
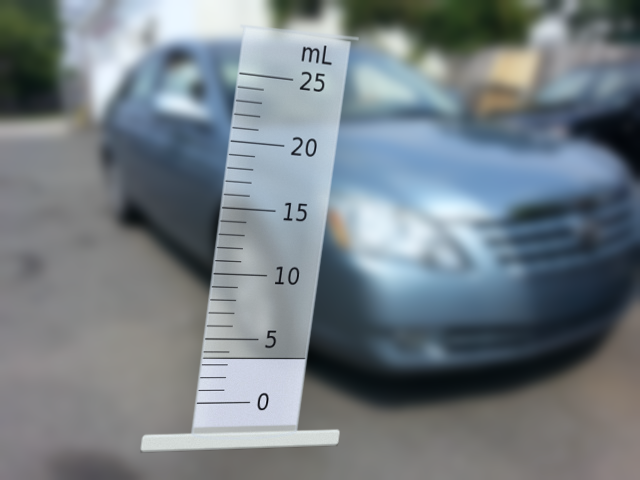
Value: 3.5; mL
